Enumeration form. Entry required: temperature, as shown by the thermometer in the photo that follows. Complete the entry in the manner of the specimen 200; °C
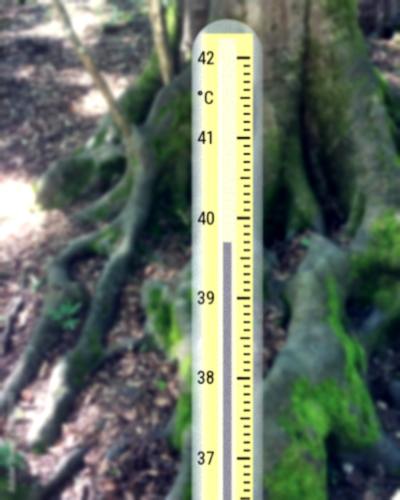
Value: 39.7; °C
